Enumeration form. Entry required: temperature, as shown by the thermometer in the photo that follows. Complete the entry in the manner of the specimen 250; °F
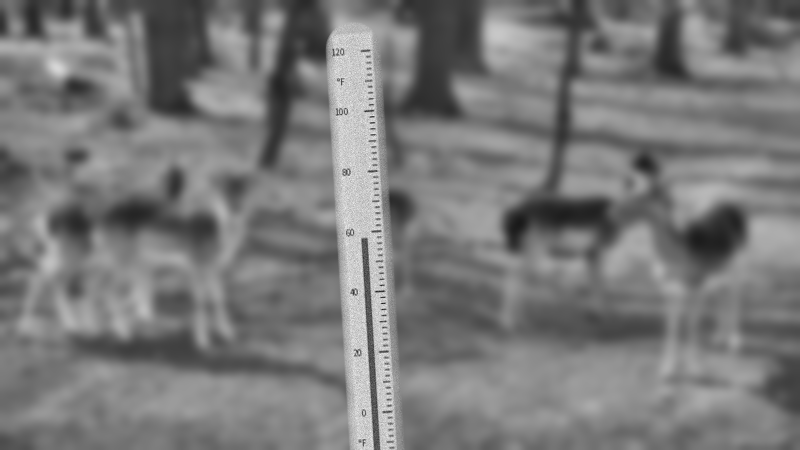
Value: 58; °F
